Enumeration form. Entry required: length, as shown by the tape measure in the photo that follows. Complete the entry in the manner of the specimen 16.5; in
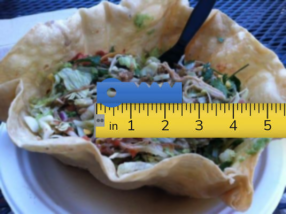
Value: 2.5; in
